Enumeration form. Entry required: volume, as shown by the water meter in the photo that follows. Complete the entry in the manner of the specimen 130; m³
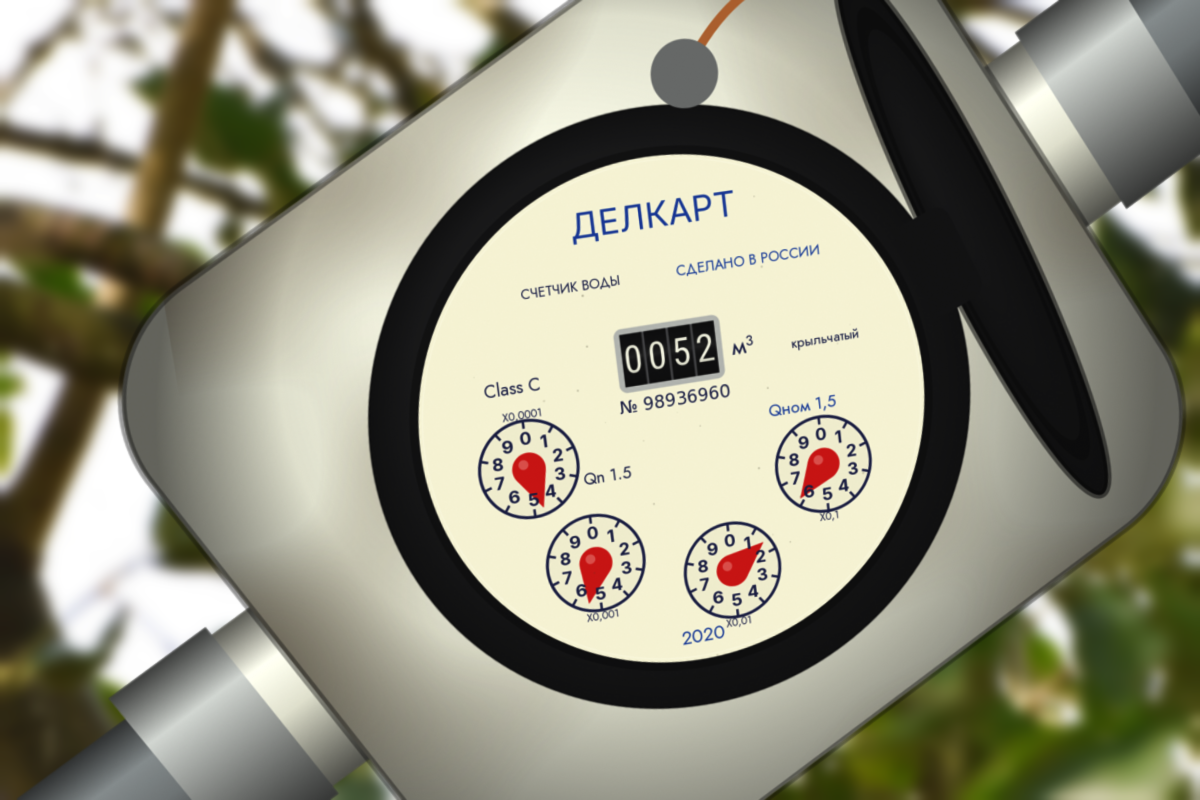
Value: 52.6154; m³
